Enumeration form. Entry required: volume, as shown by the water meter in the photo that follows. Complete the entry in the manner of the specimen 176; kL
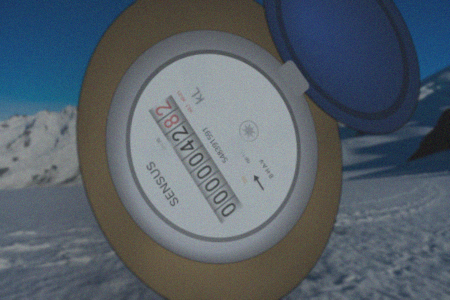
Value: 42.82; kL
